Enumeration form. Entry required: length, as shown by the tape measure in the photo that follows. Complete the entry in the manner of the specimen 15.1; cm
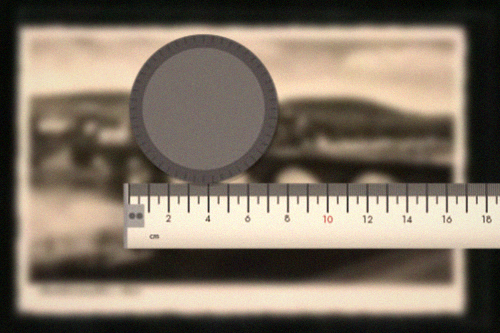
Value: 7.5; cm
